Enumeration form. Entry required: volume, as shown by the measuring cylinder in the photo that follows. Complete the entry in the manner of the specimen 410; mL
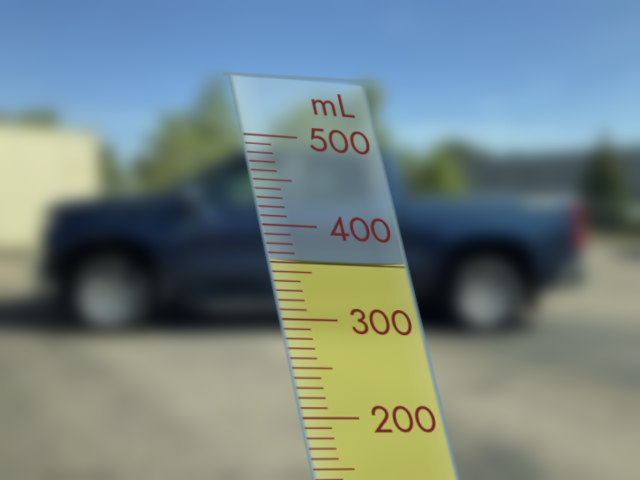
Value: 360; mL
